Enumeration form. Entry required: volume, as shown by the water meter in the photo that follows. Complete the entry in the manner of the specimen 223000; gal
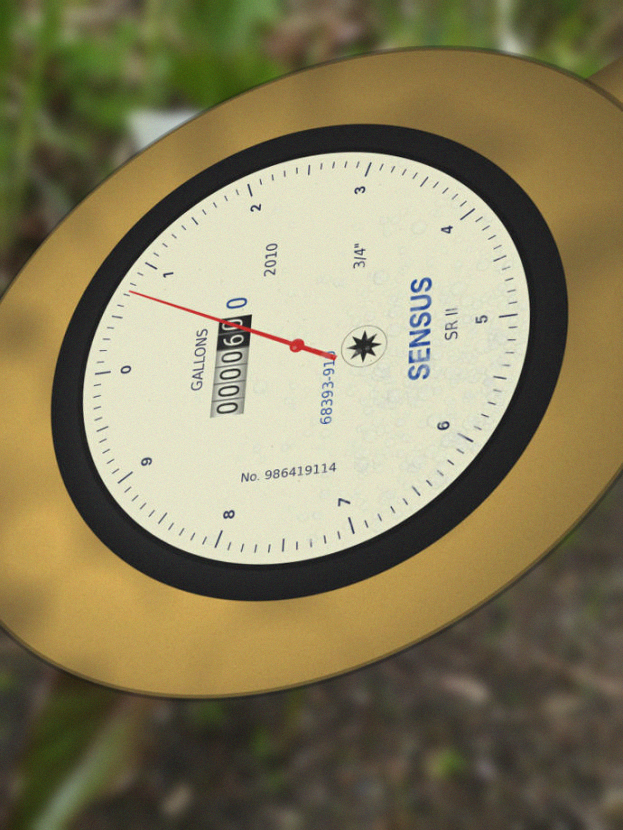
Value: 600.7; gal
